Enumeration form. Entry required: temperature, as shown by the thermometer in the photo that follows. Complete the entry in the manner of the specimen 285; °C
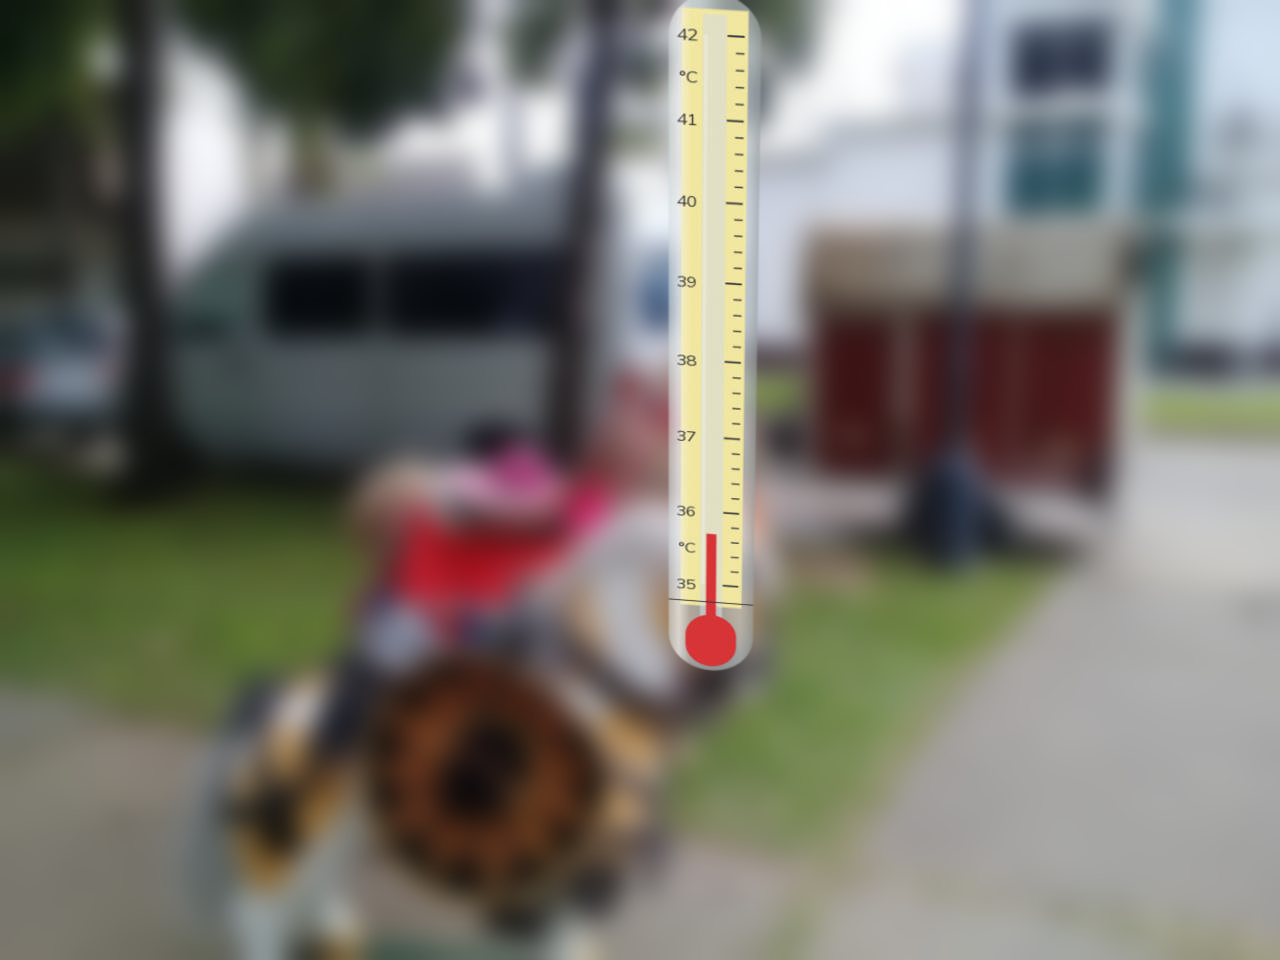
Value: 35.7; °C
